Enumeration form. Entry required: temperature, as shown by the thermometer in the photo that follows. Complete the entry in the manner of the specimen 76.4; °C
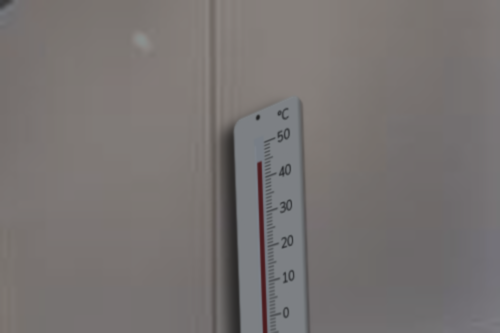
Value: 45; °C
